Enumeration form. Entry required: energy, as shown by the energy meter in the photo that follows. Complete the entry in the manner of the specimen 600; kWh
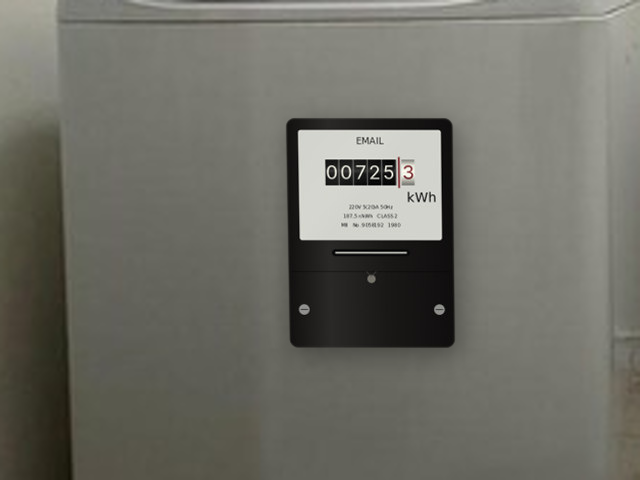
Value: 725.3; kWh
